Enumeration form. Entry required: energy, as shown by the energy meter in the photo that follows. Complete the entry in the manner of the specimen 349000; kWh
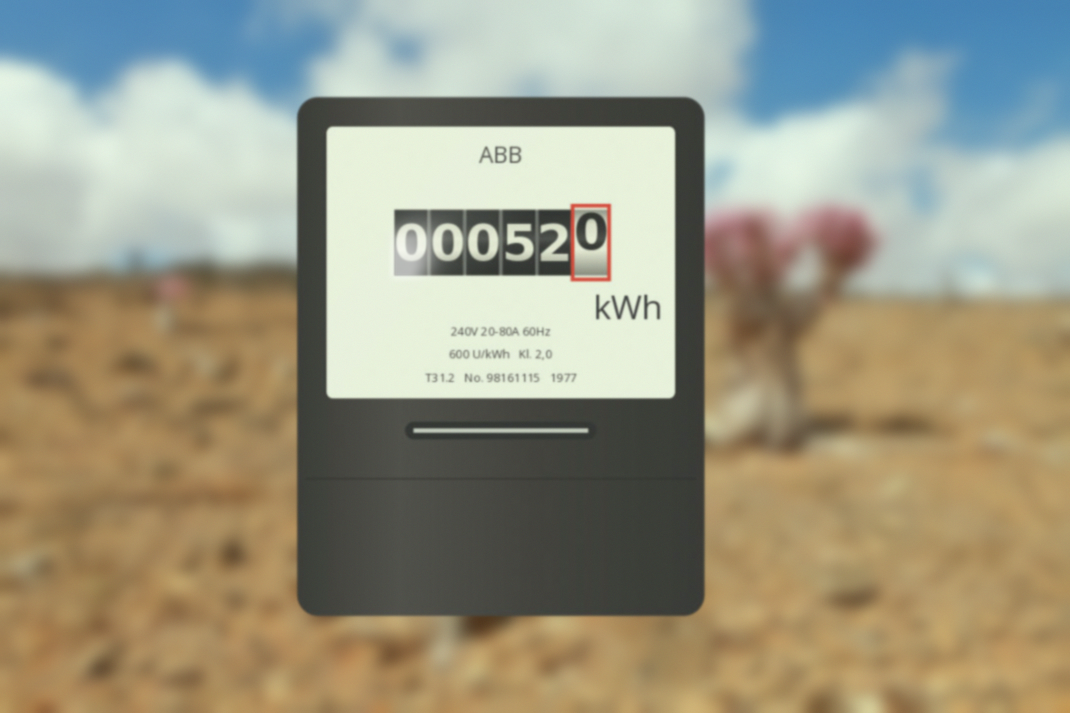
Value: 52.0; kWh
